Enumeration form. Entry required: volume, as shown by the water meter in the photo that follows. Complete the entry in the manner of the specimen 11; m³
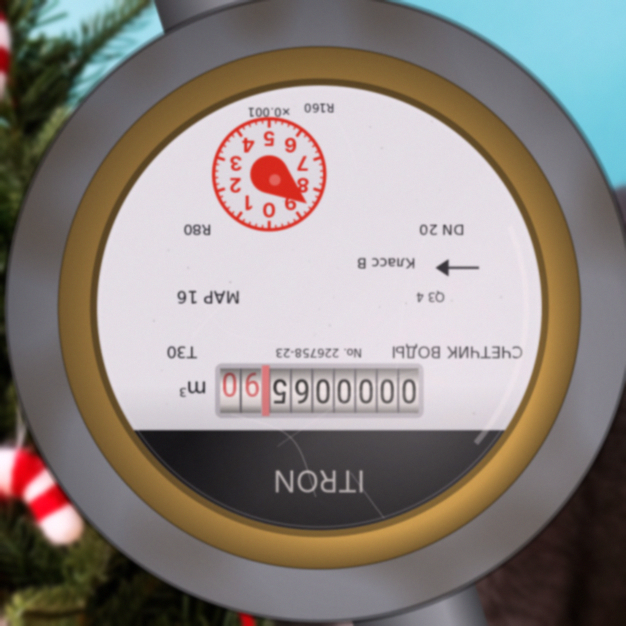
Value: 65.898; m³
